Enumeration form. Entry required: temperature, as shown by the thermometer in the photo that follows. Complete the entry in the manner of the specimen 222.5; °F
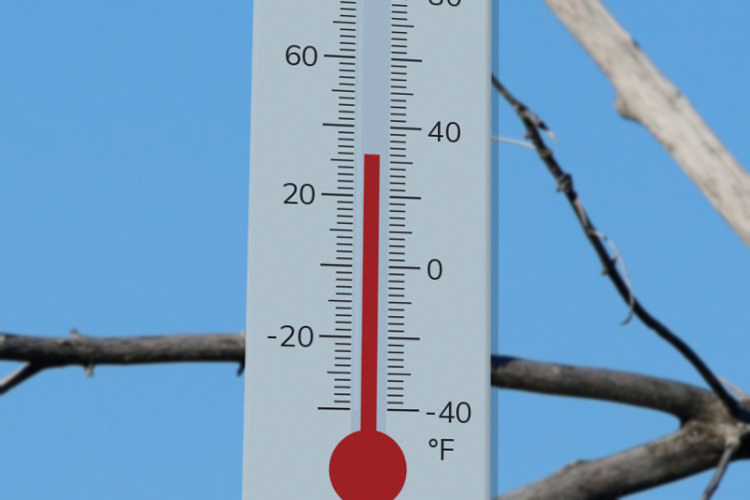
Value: 32; °F
